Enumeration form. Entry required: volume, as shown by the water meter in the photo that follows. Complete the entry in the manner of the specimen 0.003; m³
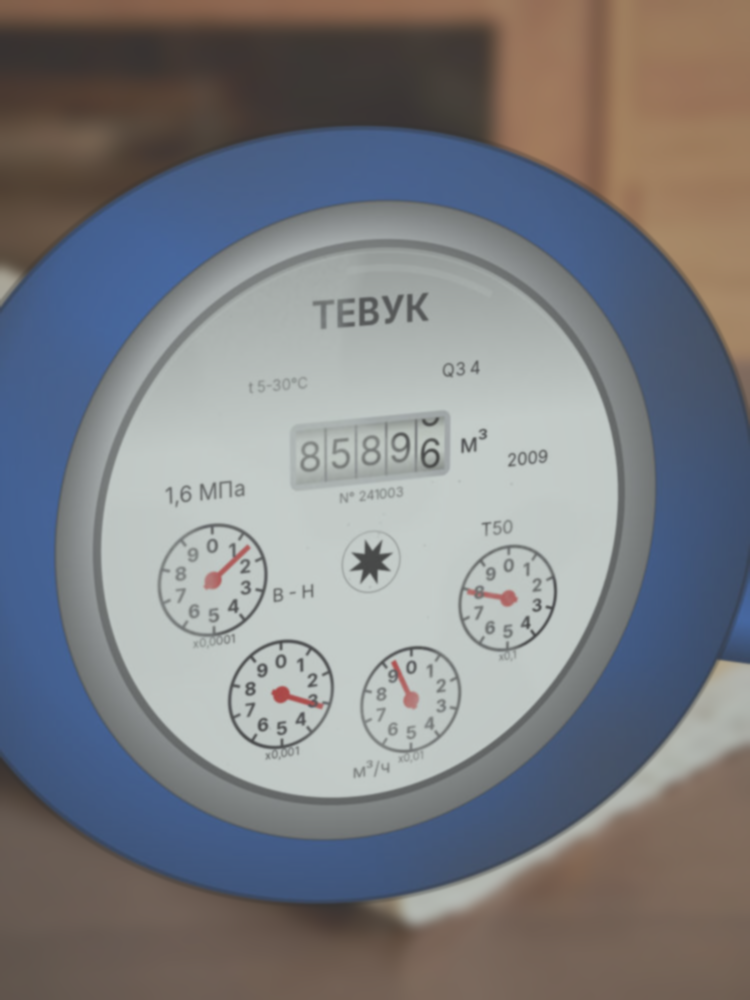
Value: 85895.7931; m³
